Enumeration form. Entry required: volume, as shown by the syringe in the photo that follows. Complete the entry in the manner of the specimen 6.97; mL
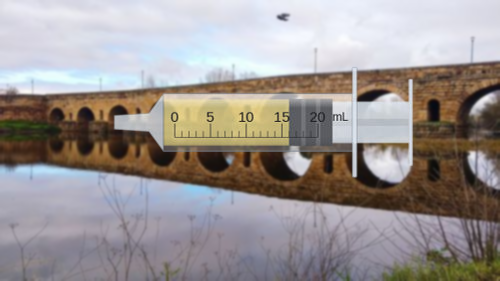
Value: 16; mL
